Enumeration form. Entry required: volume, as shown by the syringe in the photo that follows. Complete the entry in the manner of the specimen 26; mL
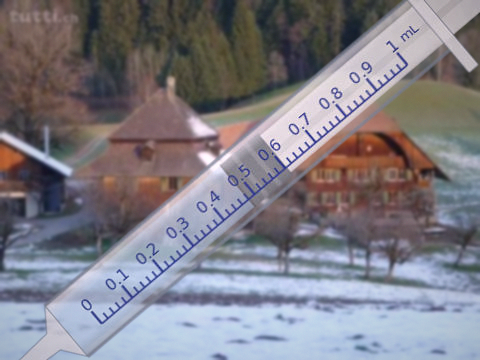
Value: 0.48; mL
